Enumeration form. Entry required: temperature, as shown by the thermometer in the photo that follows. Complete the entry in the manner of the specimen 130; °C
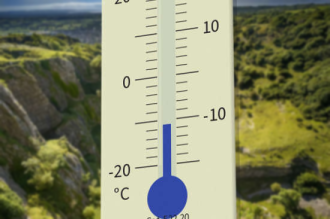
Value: -11; °C
